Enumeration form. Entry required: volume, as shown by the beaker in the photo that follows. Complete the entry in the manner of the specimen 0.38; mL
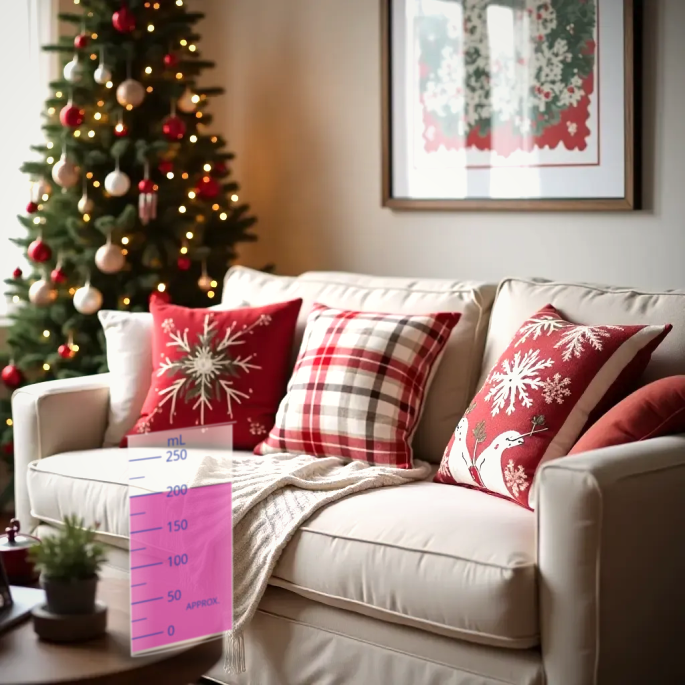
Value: 200; mL
